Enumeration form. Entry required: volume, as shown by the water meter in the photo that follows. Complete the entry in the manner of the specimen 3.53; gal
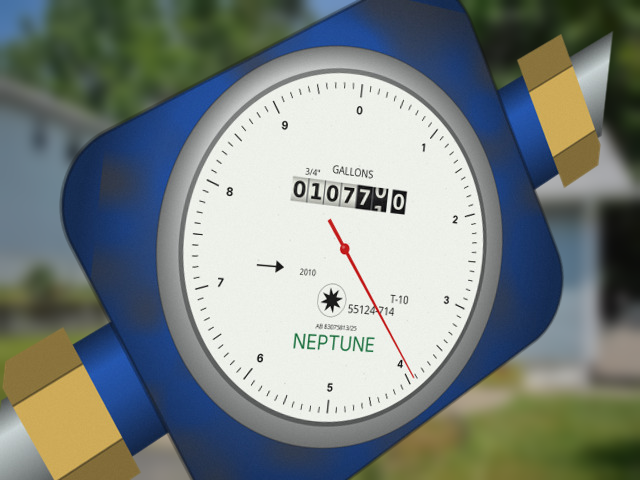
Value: 107703.9; gal
